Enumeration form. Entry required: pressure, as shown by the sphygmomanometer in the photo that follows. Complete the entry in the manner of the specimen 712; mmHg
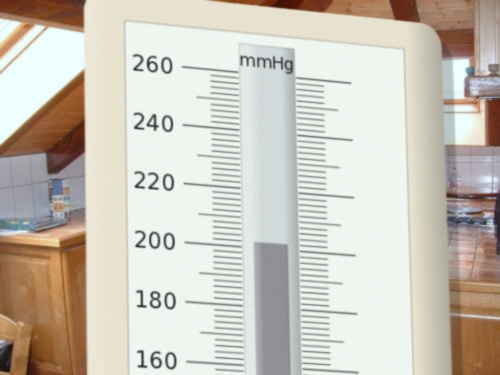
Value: 202; mmHg
